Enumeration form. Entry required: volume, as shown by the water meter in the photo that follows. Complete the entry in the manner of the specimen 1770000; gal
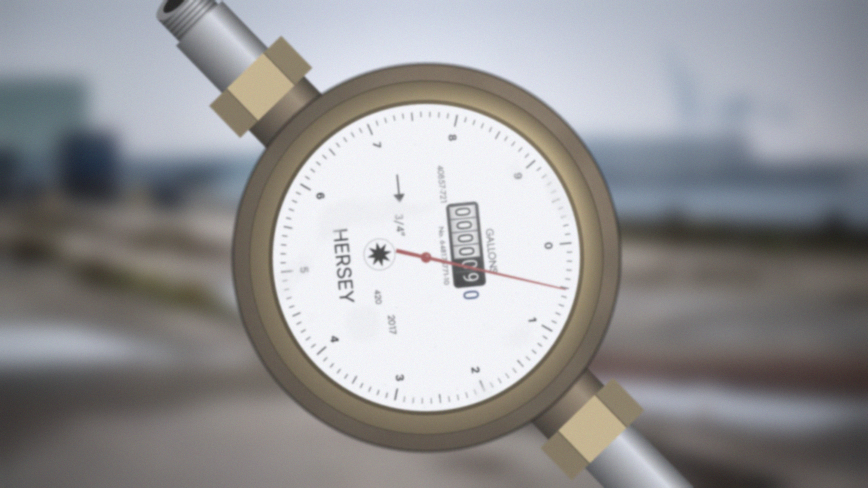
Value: 90.5; gal
